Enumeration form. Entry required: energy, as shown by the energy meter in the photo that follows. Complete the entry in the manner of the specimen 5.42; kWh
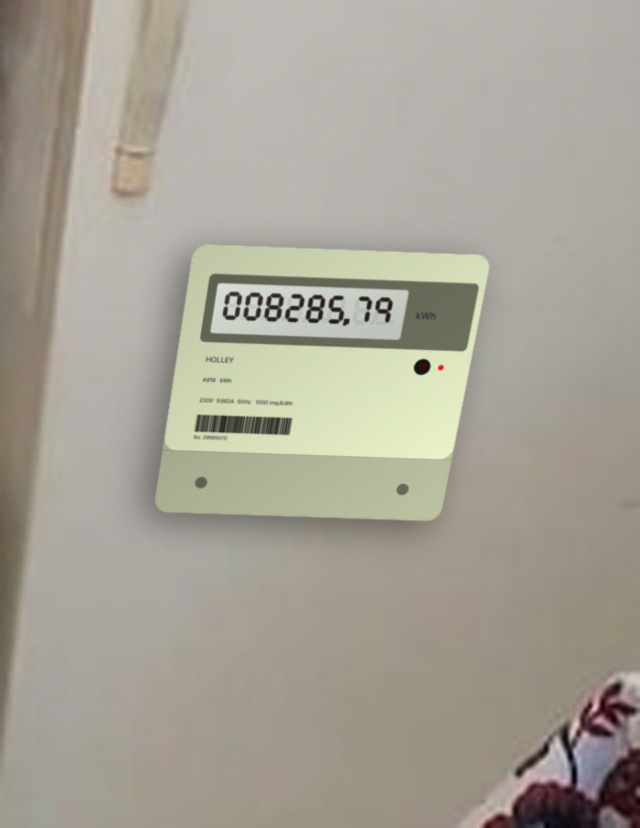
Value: 8285.79; kWh
